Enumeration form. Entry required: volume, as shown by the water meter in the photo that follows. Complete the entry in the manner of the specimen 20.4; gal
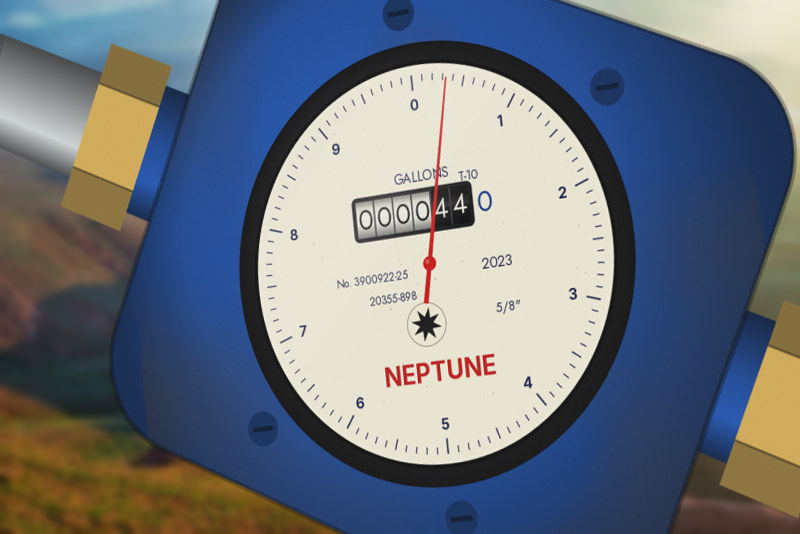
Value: 440.3; gal
